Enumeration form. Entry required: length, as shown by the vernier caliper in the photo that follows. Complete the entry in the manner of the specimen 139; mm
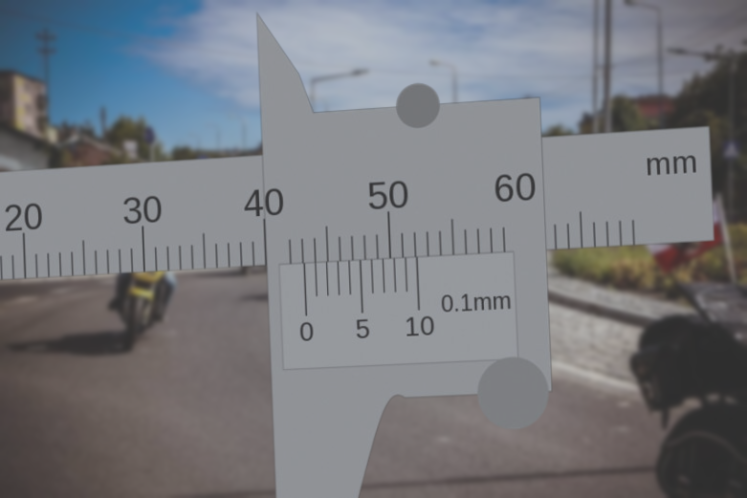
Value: 43.1; mm
